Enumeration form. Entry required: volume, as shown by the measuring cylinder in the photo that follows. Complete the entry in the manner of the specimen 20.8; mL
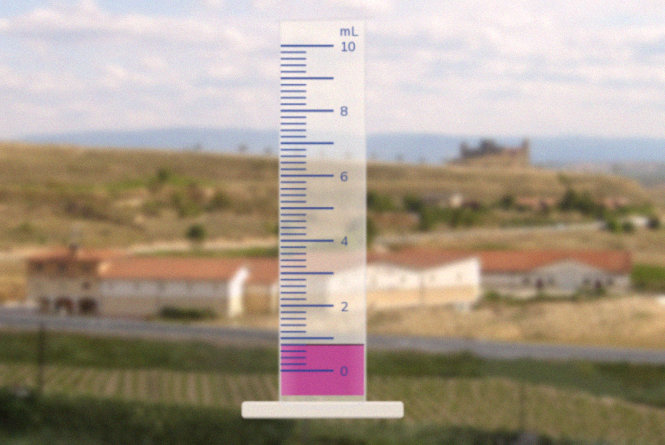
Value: 0.8; mL
